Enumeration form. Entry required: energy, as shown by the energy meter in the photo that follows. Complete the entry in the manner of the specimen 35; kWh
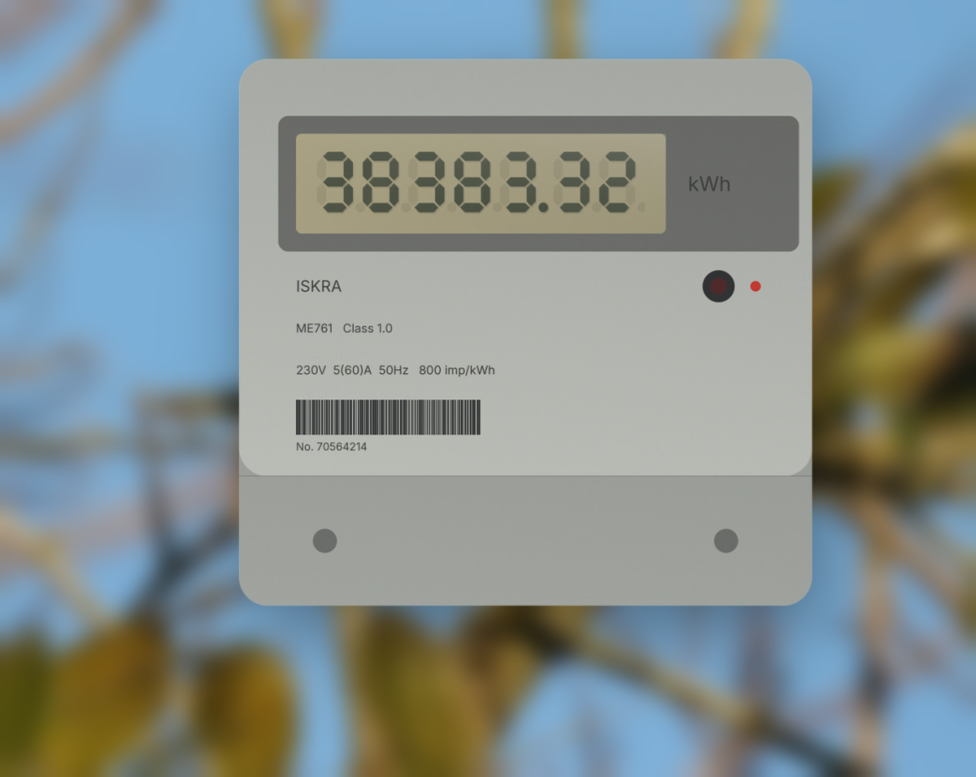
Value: 38383.32; kWh
